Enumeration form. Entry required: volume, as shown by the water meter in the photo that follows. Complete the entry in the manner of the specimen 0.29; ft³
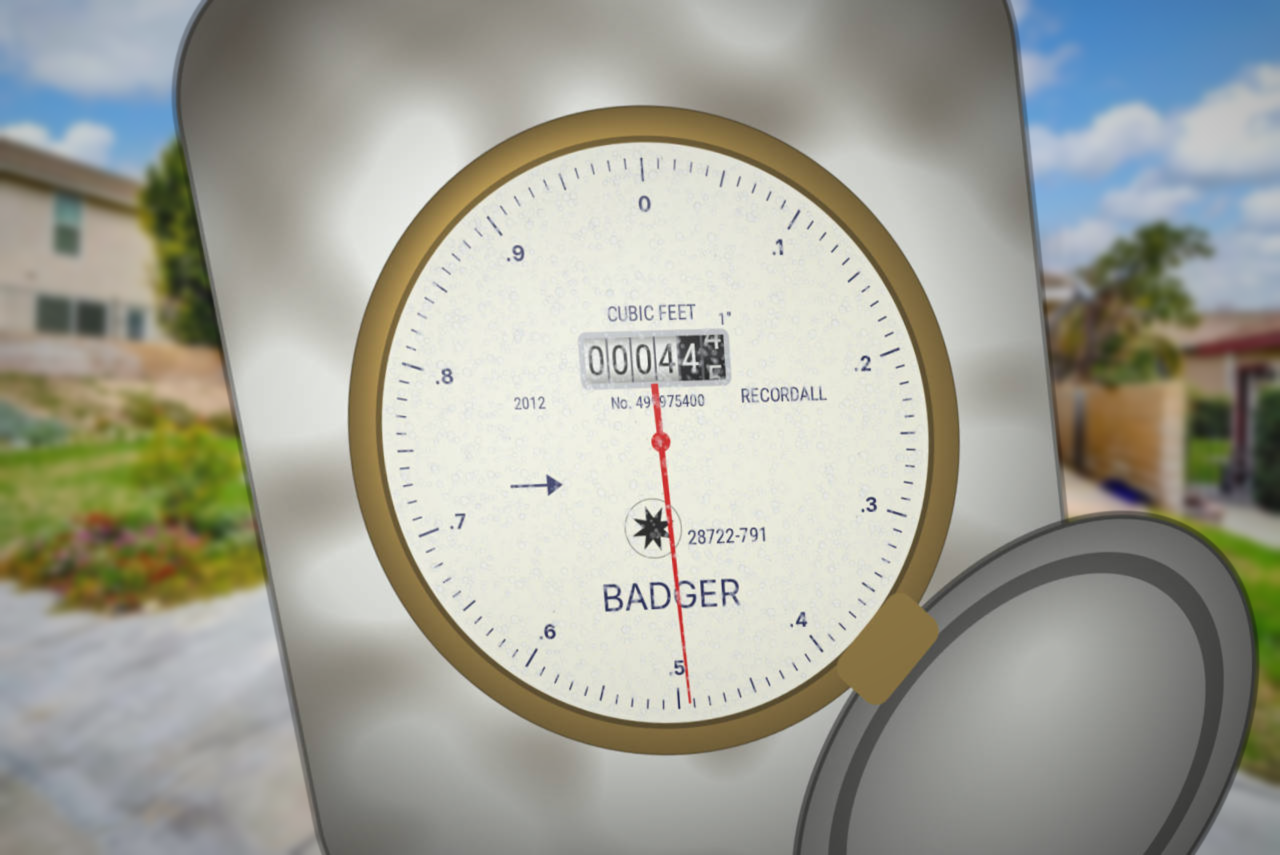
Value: 444.49; ft³
